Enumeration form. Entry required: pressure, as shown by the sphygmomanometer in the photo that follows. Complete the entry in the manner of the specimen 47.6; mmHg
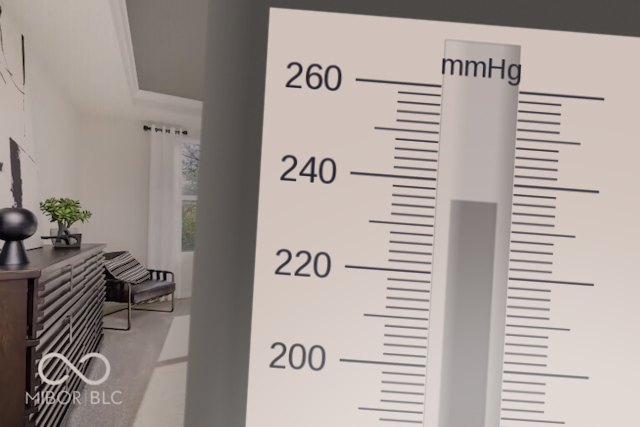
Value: 236; mmHg
